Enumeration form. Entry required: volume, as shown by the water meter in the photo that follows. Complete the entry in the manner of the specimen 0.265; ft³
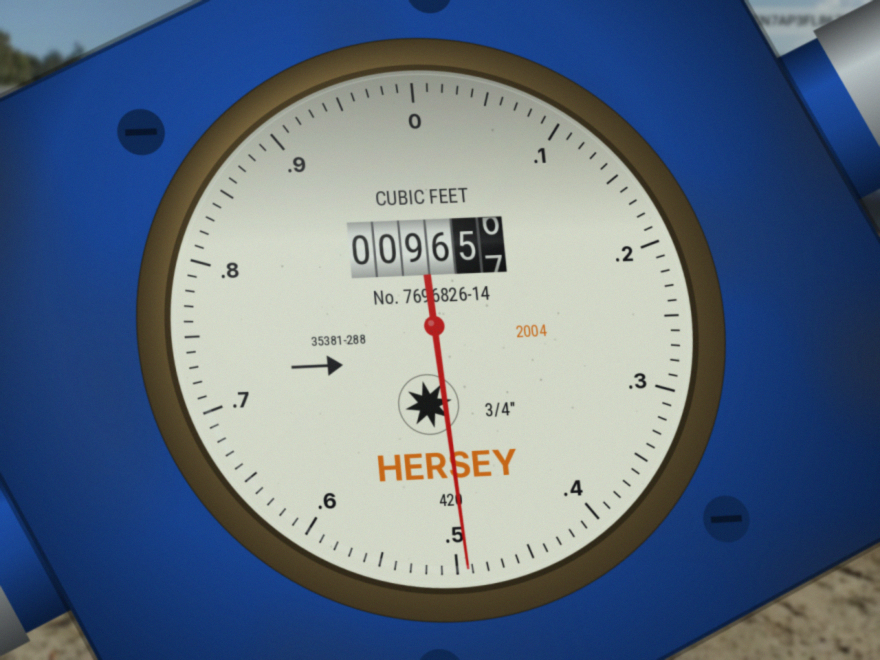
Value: 9656.49; ft³
